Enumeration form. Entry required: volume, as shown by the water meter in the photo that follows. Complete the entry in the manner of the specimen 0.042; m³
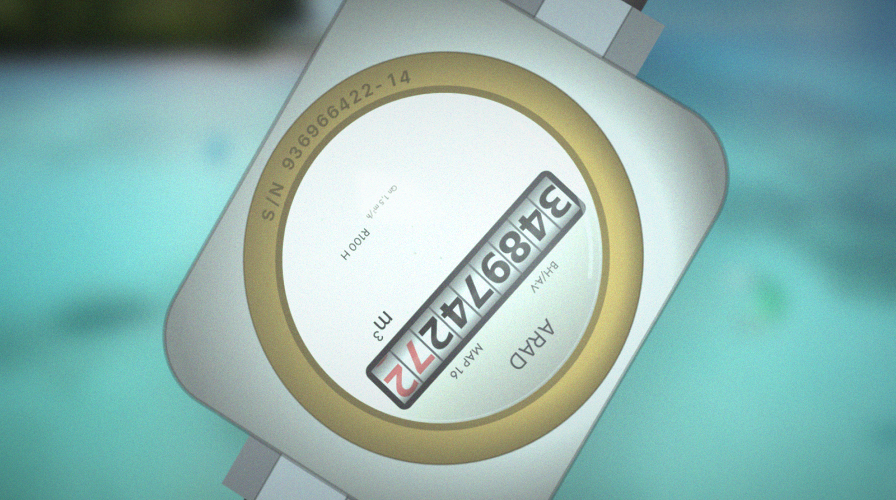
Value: 3489742.72; m³
